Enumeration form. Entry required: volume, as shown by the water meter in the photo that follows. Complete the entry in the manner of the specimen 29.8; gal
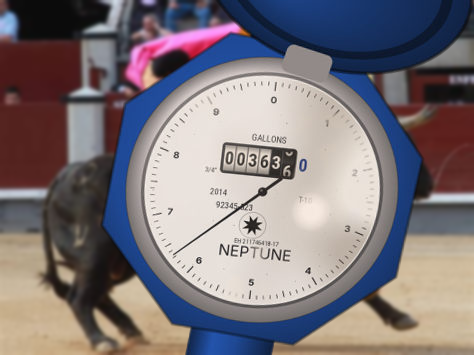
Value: 36356.3; gal
